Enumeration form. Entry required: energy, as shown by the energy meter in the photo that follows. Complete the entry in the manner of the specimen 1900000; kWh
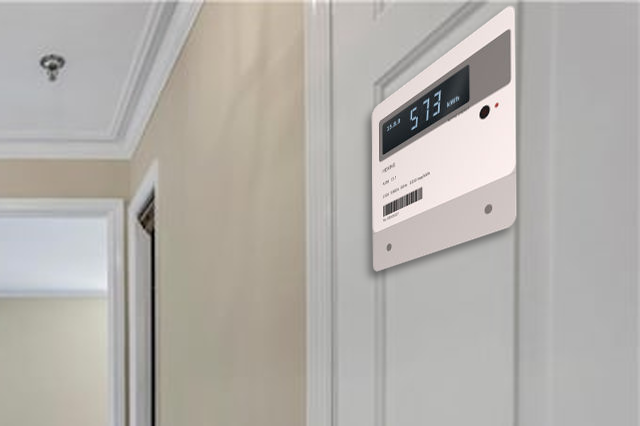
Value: 573; kWh
